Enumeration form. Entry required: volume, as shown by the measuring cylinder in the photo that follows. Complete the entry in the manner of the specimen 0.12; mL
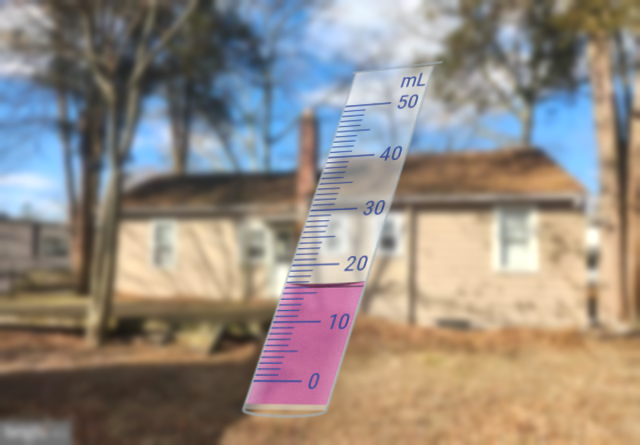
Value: 16; mL
